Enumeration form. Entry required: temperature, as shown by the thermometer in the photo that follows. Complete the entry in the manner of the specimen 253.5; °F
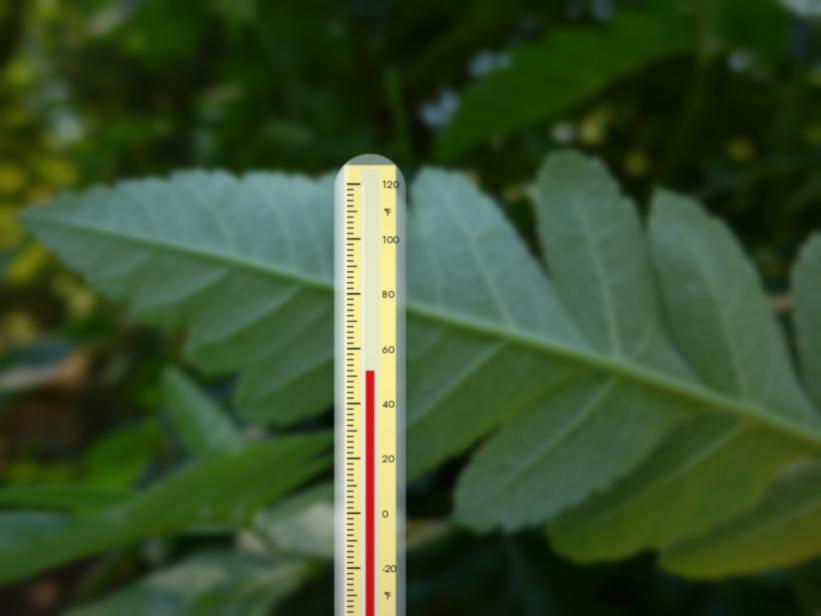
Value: 52; °F
